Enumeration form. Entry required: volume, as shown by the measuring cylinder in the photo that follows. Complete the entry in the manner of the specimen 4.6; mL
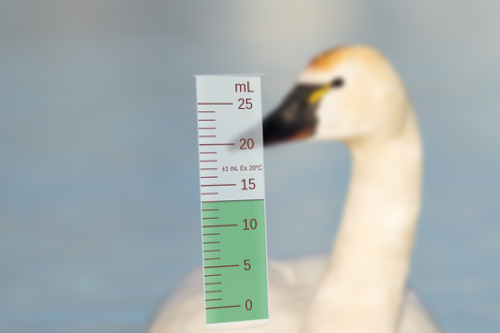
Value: 13; mL
